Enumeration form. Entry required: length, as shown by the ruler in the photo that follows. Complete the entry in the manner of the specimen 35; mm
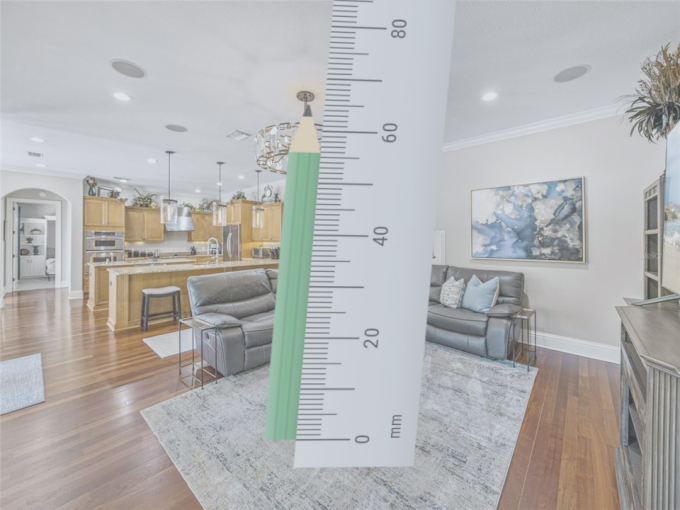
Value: 65; mm
